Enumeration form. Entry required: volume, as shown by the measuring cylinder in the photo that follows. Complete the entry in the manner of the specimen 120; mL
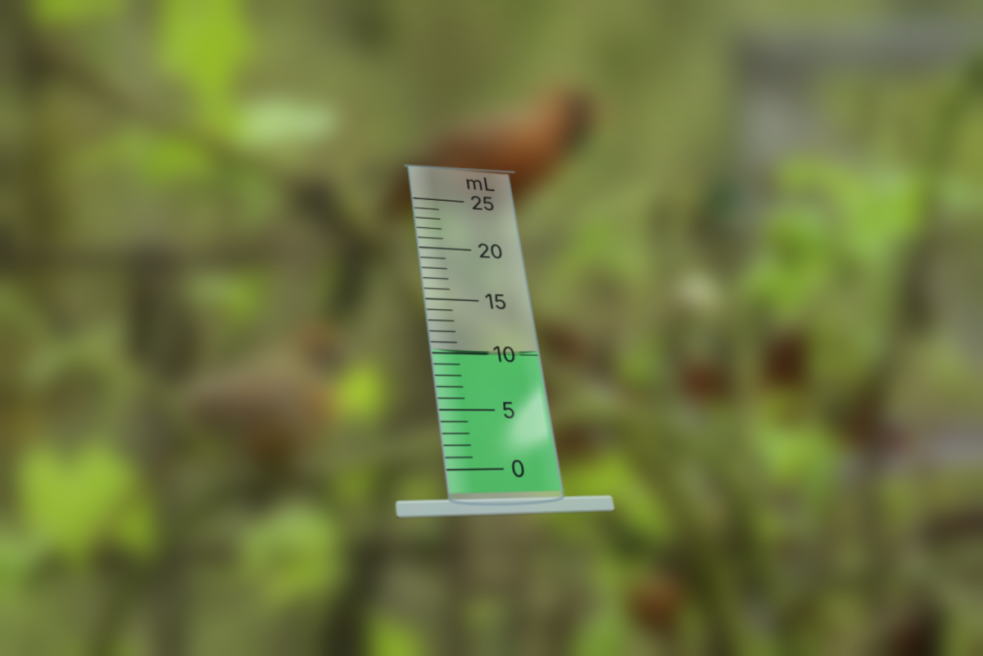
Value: 10; mL
